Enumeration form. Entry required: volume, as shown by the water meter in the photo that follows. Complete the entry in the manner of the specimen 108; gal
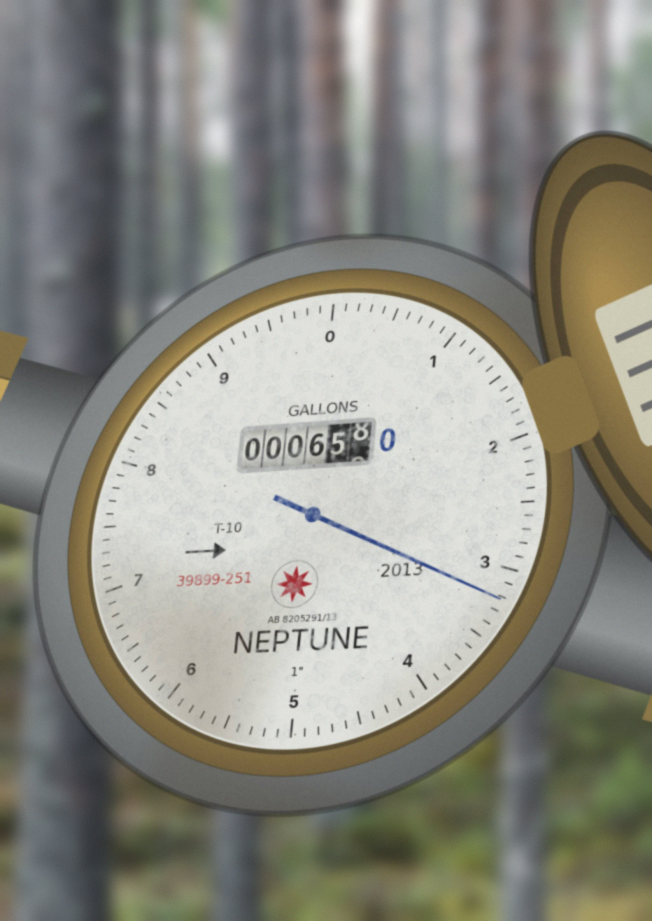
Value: 6583.2; gal
